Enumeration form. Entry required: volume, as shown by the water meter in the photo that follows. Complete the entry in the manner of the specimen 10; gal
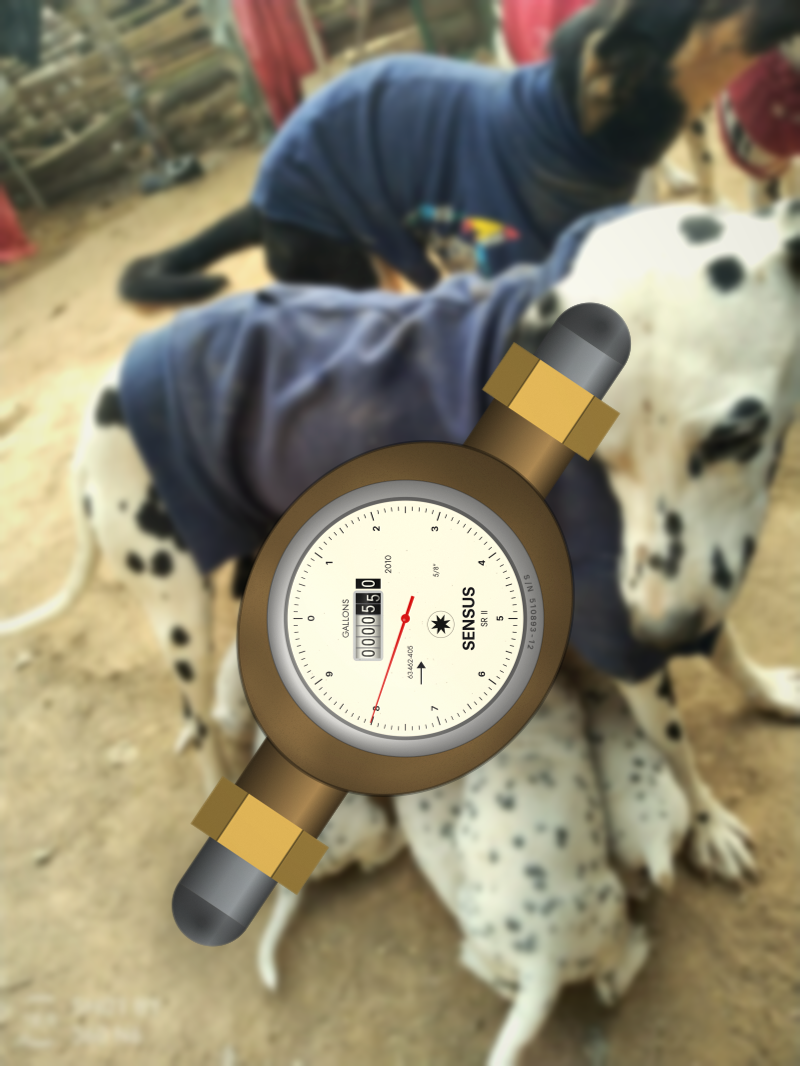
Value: 548.0; gal
